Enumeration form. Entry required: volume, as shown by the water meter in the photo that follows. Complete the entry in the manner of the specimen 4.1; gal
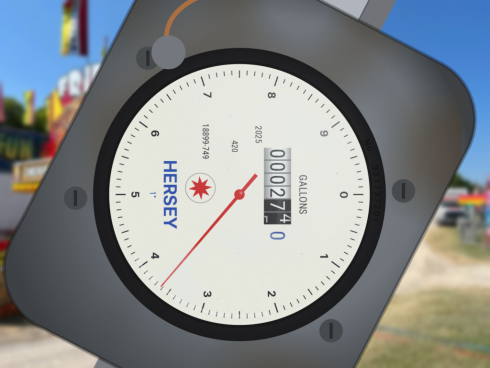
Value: 2743.6; gal
